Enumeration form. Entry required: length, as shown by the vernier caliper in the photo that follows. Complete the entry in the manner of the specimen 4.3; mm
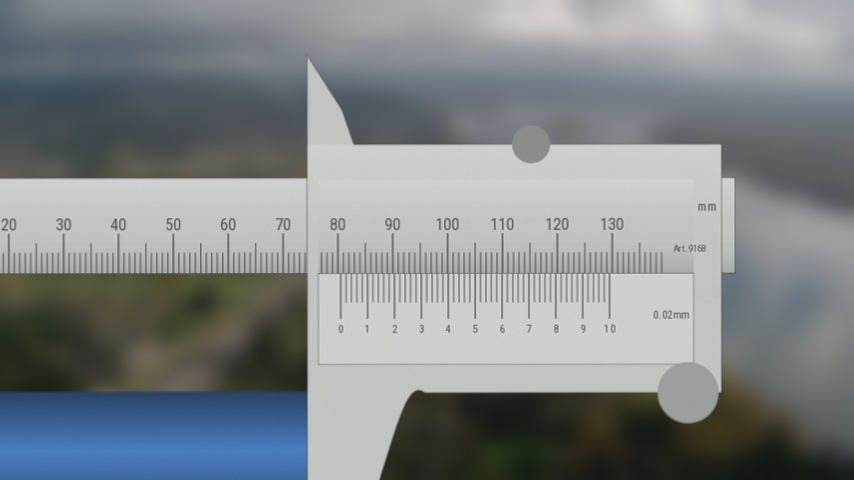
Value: 80.5; mm
